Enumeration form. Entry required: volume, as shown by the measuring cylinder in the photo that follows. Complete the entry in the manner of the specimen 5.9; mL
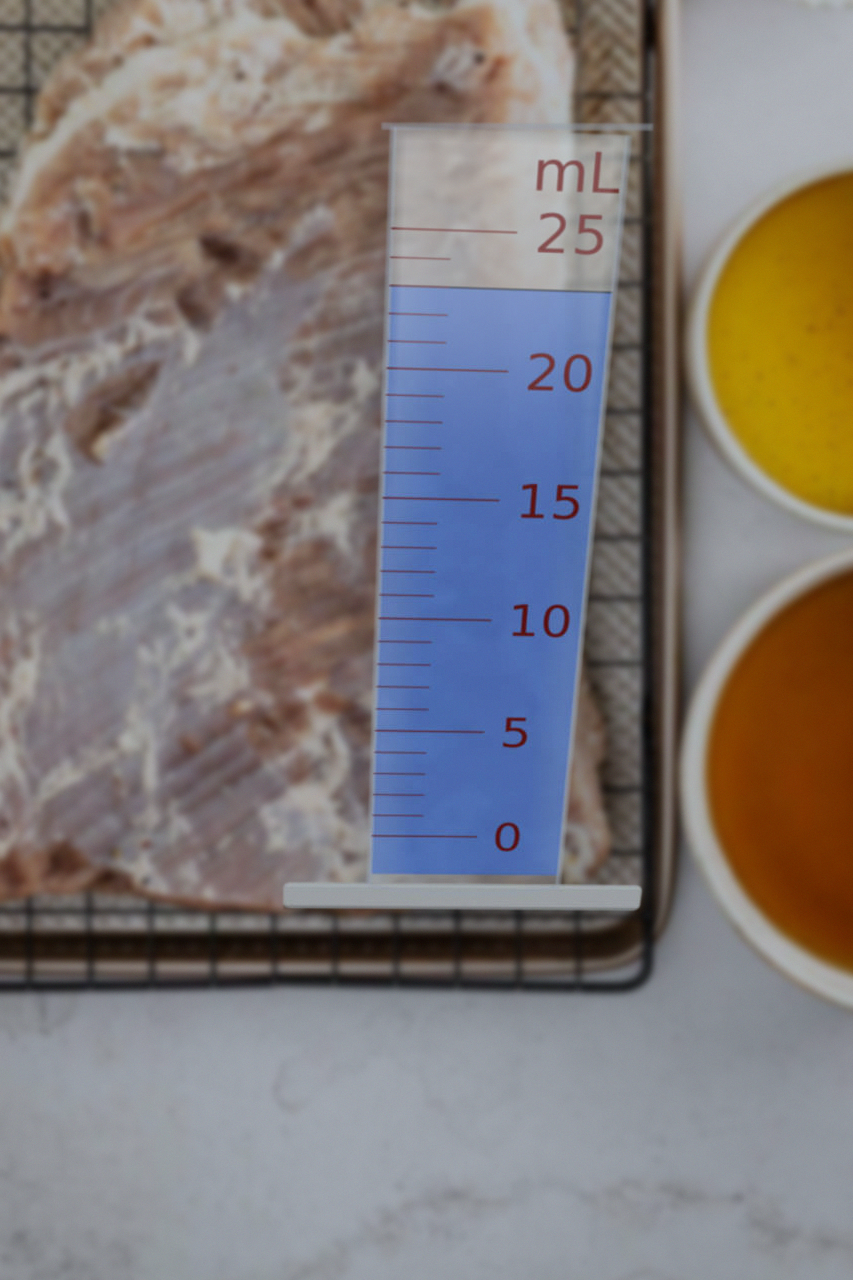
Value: 23; mL
